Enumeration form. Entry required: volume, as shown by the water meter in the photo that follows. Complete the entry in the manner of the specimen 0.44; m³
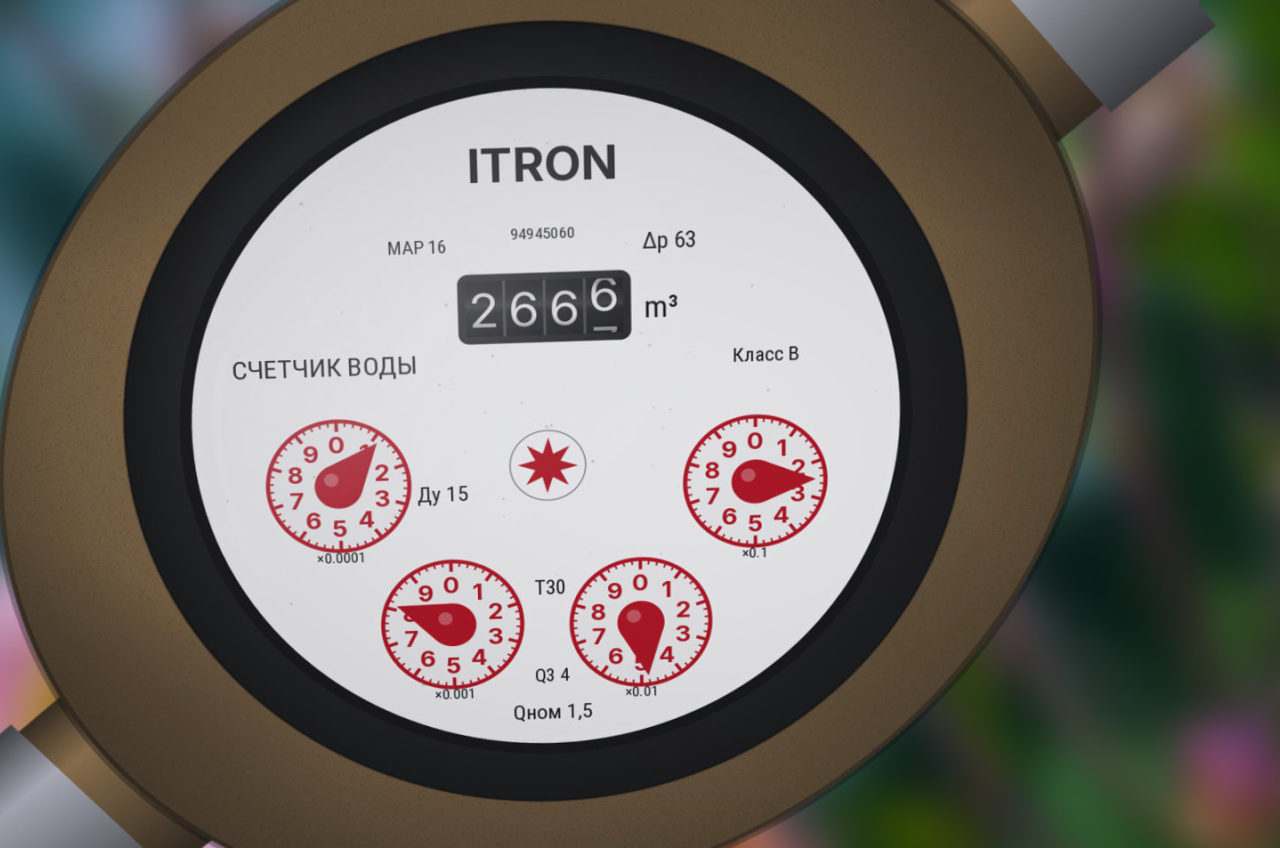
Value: 2666.2481; m³
